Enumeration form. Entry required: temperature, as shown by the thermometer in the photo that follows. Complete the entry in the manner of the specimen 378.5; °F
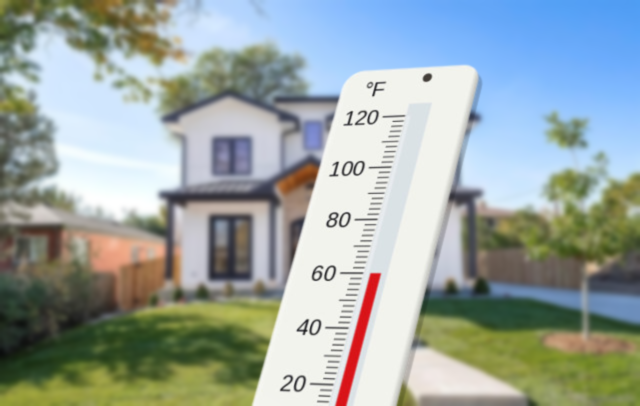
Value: 60; °F
